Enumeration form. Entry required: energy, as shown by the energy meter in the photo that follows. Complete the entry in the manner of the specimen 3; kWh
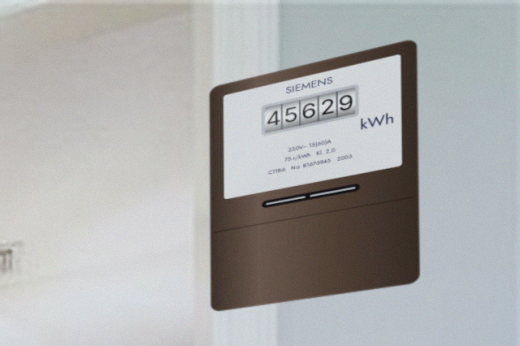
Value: 45629; kWh
